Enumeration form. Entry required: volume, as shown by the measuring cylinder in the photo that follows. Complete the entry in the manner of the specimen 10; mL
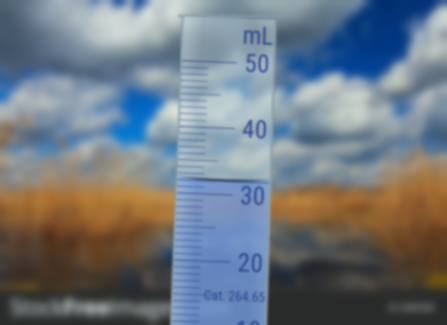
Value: 32; mL
